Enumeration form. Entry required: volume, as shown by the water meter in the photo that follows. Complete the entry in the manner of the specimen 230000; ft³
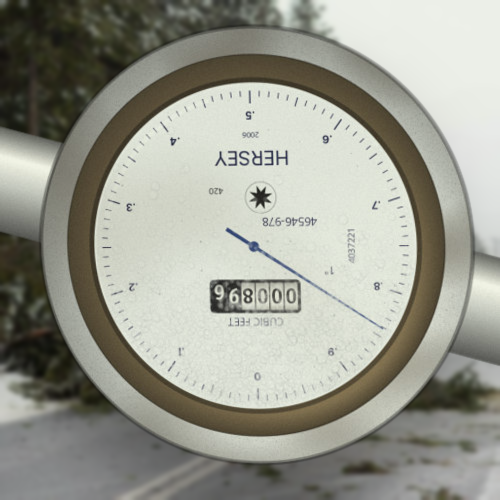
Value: 895.84; ft³
